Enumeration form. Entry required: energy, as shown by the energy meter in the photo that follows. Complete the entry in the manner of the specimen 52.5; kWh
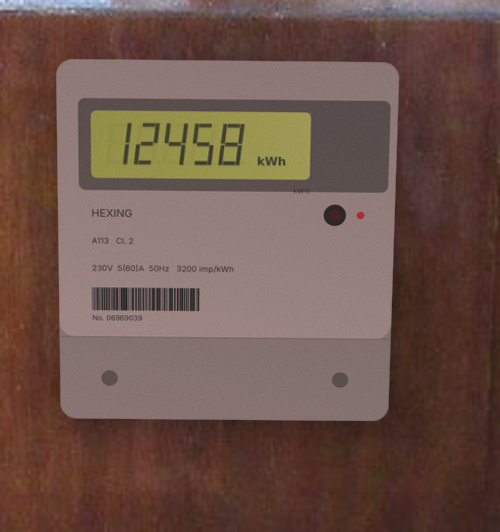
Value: 12458; kWh
